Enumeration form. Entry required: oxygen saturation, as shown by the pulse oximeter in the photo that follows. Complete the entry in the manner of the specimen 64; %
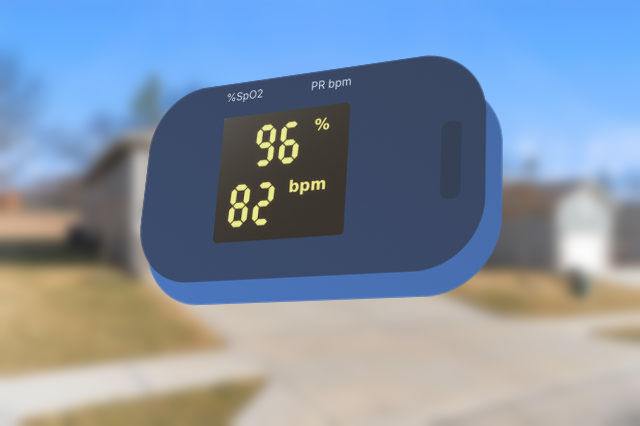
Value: 96; %
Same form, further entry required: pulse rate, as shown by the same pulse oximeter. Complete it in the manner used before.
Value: 82; bpm
